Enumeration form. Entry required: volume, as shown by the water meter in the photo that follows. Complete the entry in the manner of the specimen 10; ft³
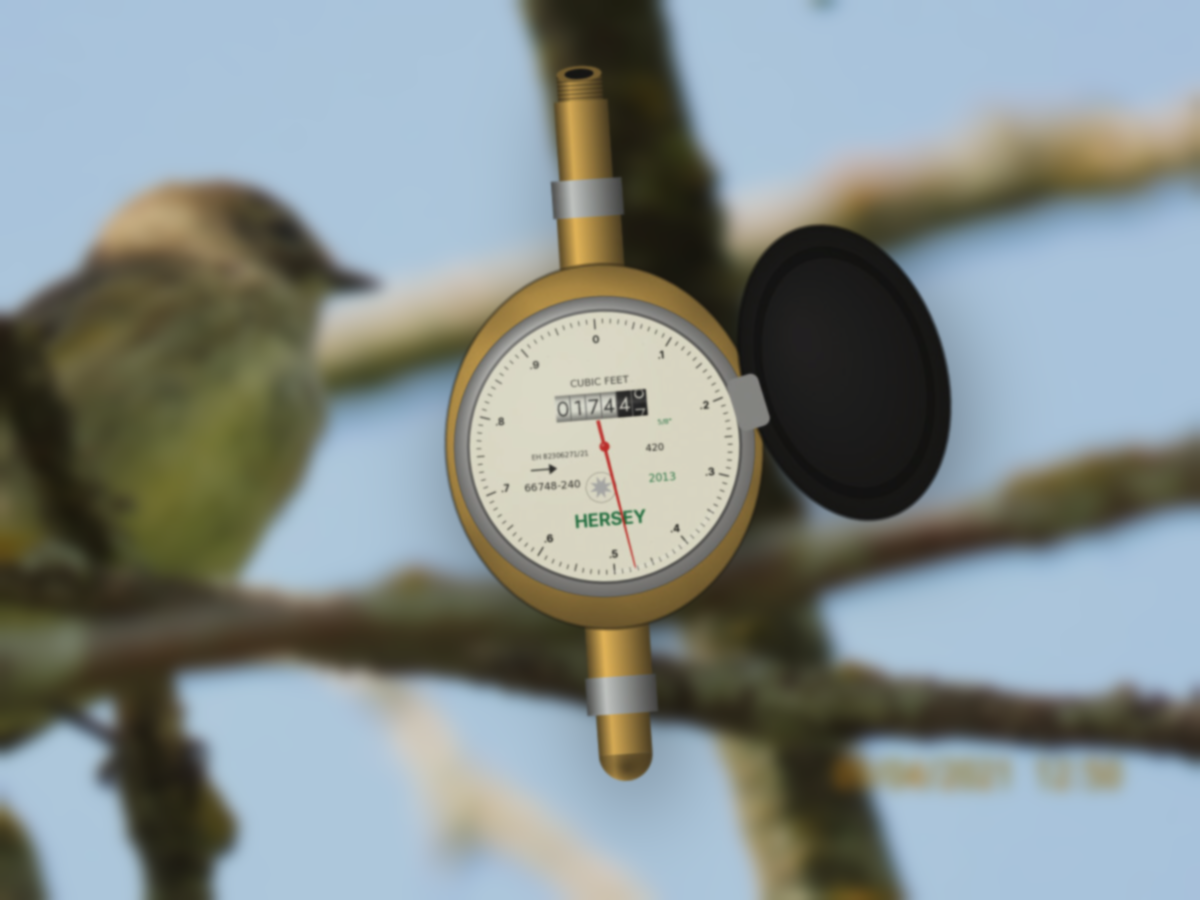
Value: 17446.47; ft³
